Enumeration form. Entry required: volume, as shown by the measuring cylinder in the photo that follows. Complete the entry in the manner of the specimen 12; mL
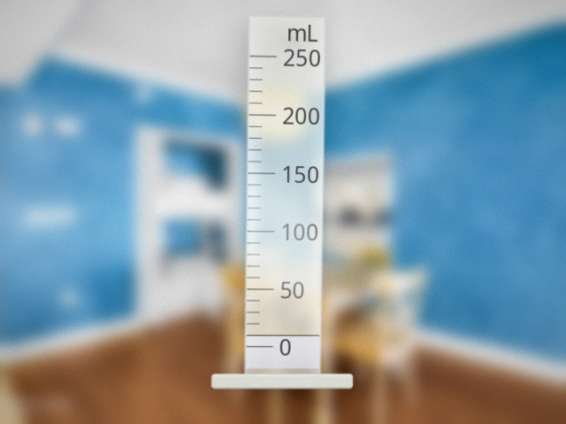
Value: 10; mL
